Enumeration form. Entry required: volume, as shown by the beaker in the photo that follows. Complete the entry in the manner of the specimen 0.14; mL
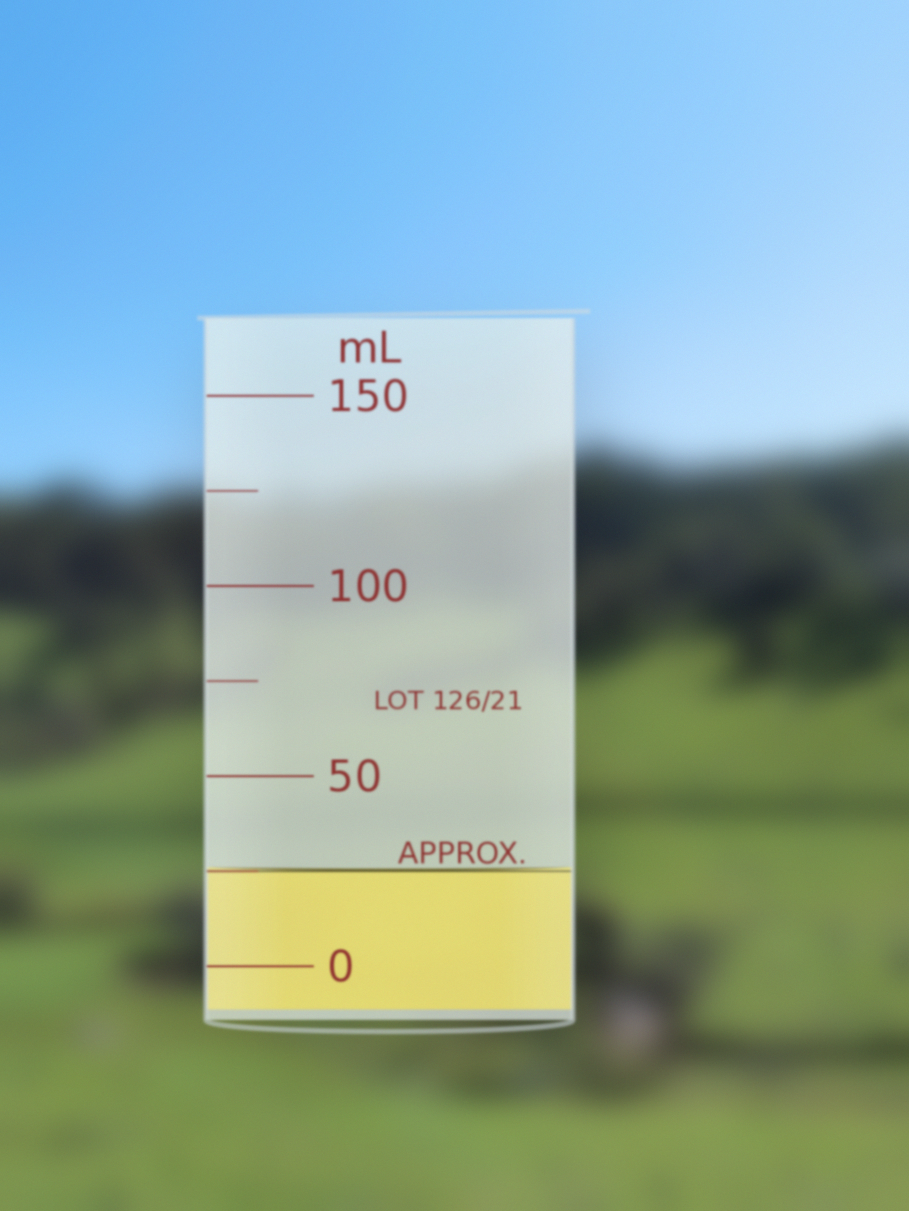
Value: 25; mL
